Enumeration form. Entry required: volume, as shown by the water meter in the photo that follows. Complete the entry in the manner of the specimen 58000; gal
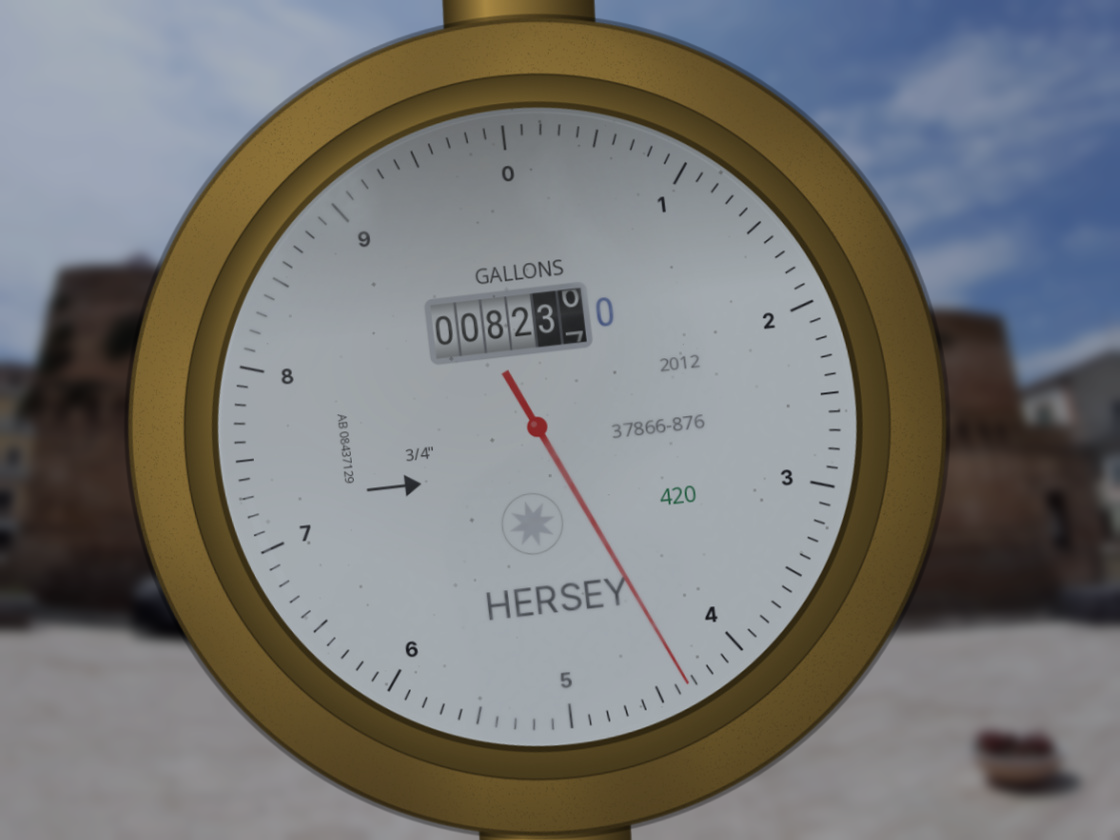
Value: 82364.3; gal
